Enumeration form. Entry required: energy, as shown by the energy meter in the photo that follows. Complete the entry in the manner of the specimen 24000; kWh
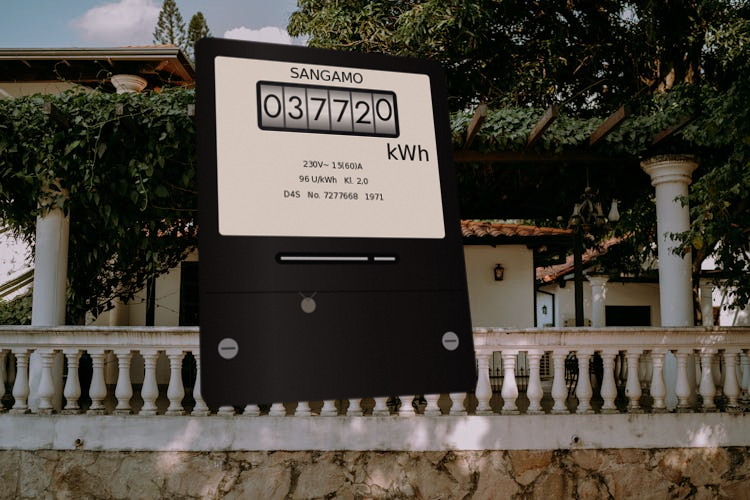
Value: 37720; kWh
